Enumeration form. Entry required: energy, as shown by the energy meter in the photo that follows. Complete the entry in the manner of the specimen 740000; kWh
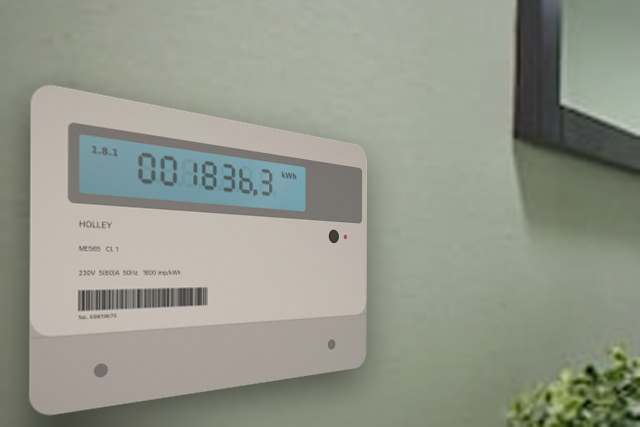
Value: 1836.3; kWh
